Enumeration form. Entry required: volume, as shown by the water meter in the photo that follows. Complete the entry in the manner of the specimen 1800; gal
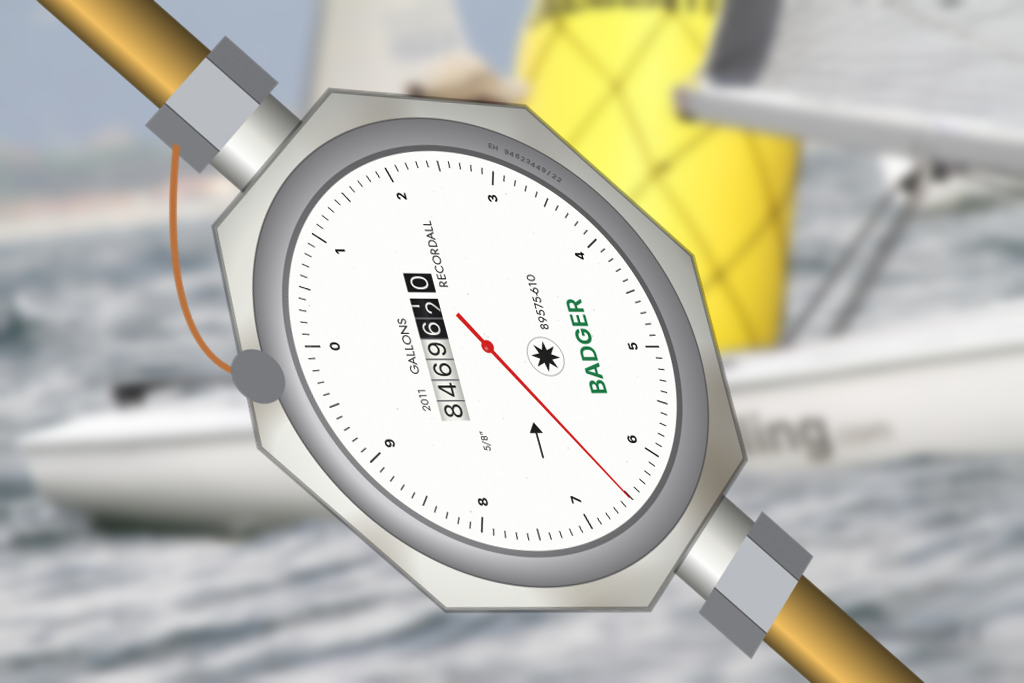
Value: 8469616.5; gal
